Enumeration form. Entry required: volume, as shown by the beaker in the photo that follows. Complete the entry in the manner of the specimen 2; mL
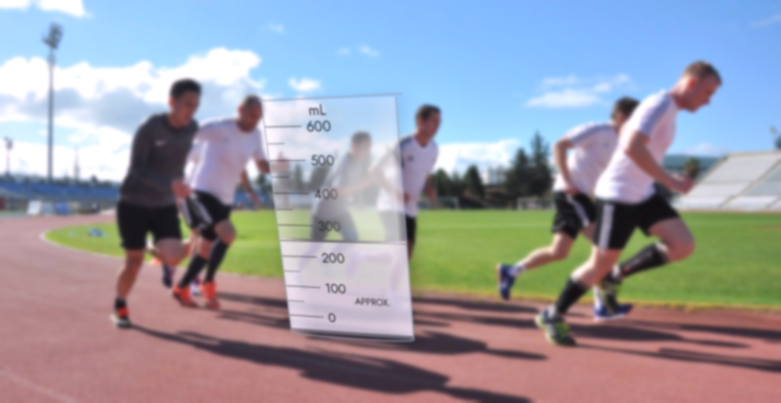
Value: 250; mL
